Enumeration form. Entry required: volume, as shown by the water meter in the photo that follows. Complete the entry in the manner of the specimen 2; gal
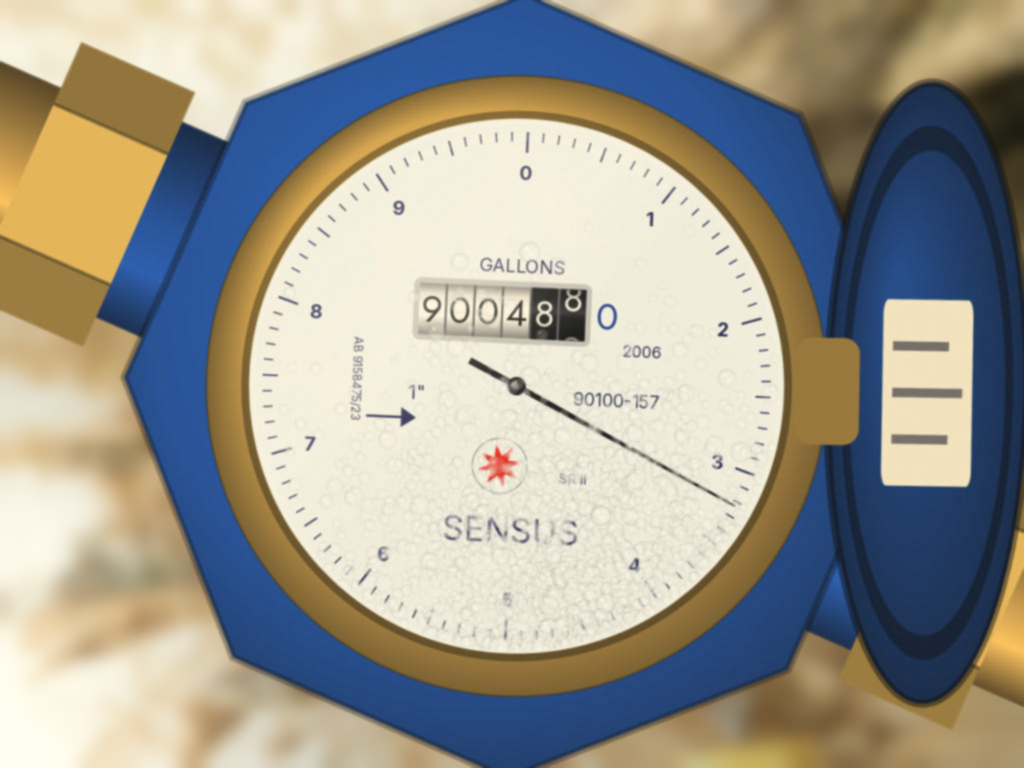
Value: 9004883.2; gal
